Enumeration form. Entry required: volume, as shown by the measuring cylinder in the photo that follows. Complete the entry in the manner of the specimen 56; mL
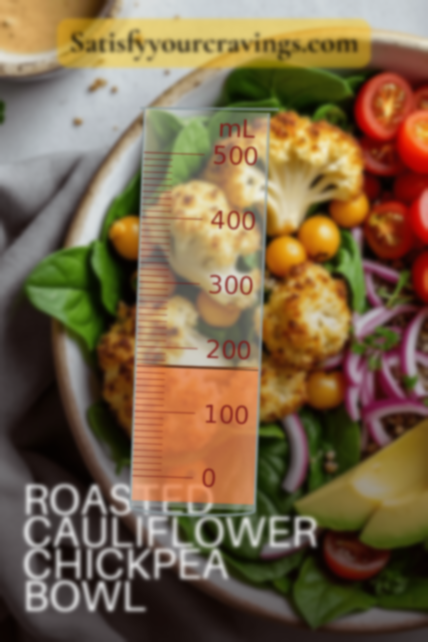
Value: 170; mL
